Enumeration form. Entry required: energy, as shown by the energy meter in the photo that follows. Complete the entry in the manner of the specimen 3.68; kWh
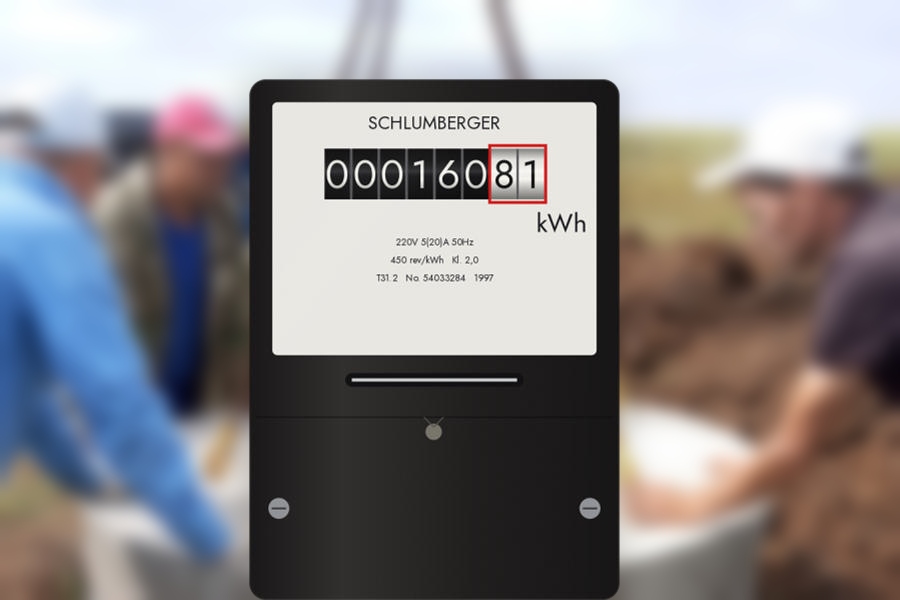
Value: 160.81; kWh
